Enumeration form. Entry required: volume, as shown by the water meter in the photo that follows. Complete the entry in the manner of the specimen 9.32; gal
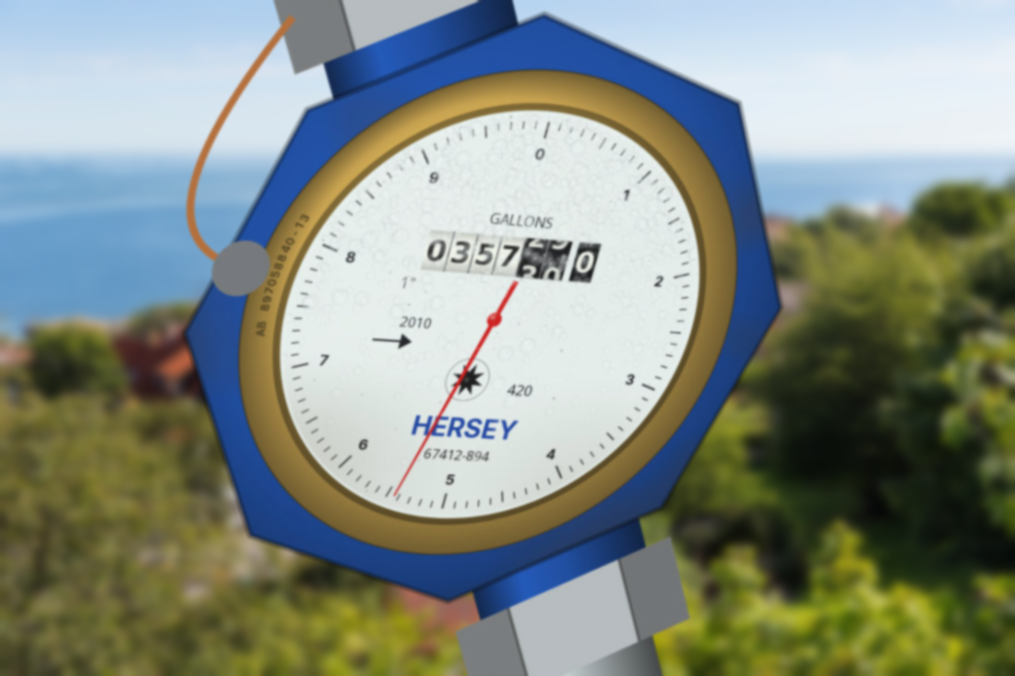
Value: 357295.4; gal
